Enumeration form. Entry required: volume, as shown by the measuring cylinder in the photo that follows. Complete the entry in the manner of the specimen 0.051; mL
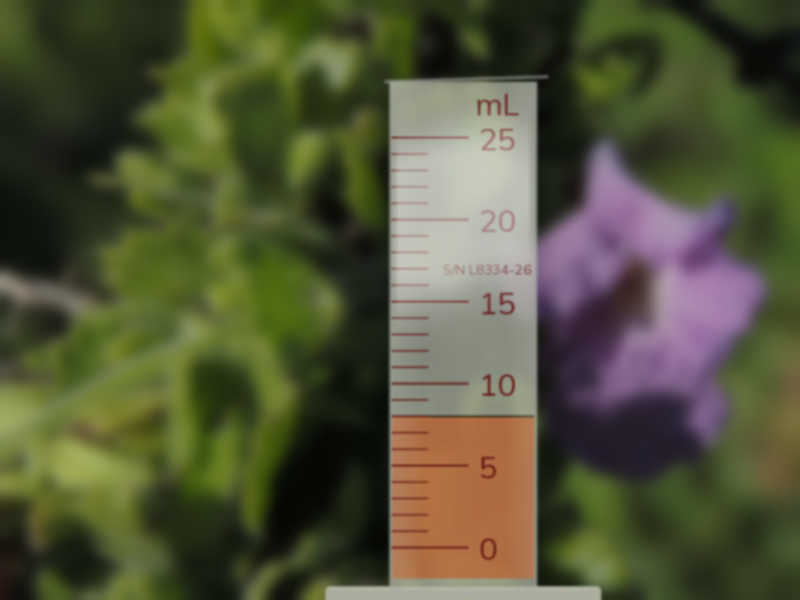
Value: 8; mL
